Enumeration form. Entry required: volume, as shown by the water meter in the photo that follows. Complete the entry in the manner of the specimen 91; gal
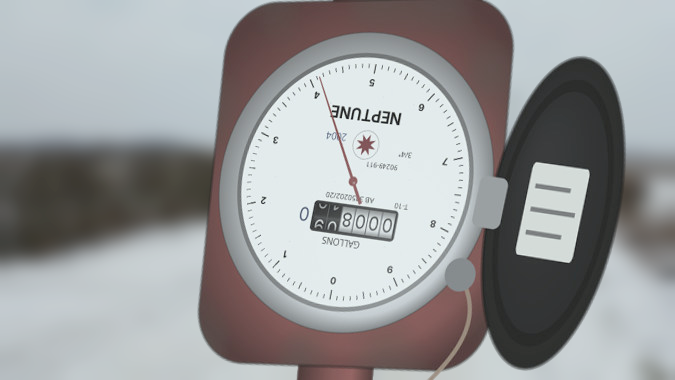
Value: 8094.1; gal
